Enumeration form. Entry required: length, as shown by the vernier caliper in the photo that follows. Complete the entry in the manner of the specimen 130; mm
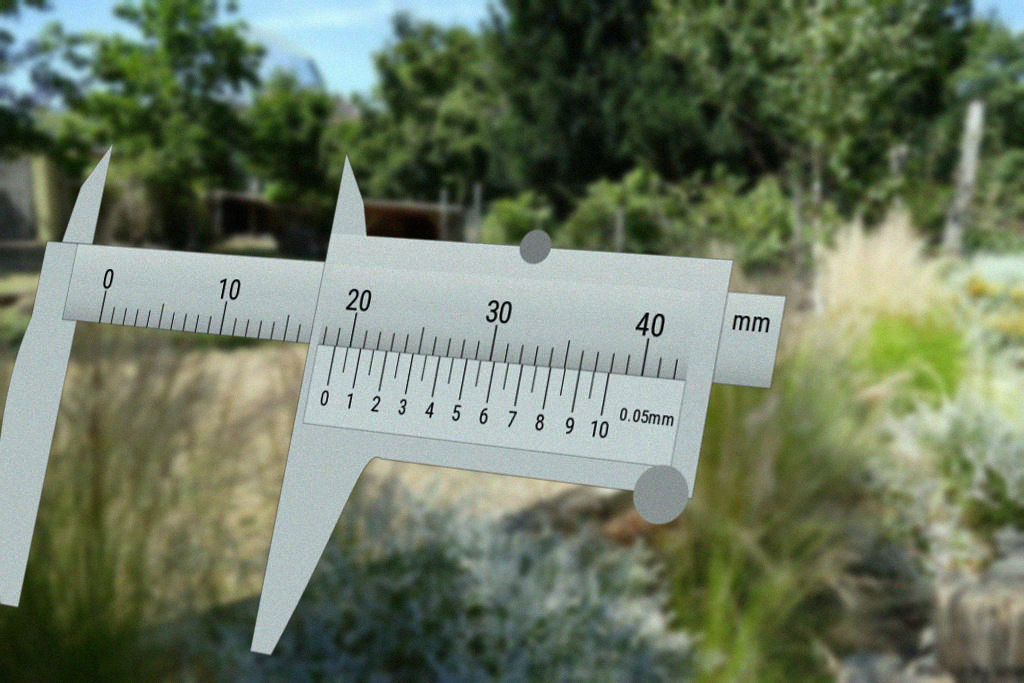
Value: 18.9; mm
